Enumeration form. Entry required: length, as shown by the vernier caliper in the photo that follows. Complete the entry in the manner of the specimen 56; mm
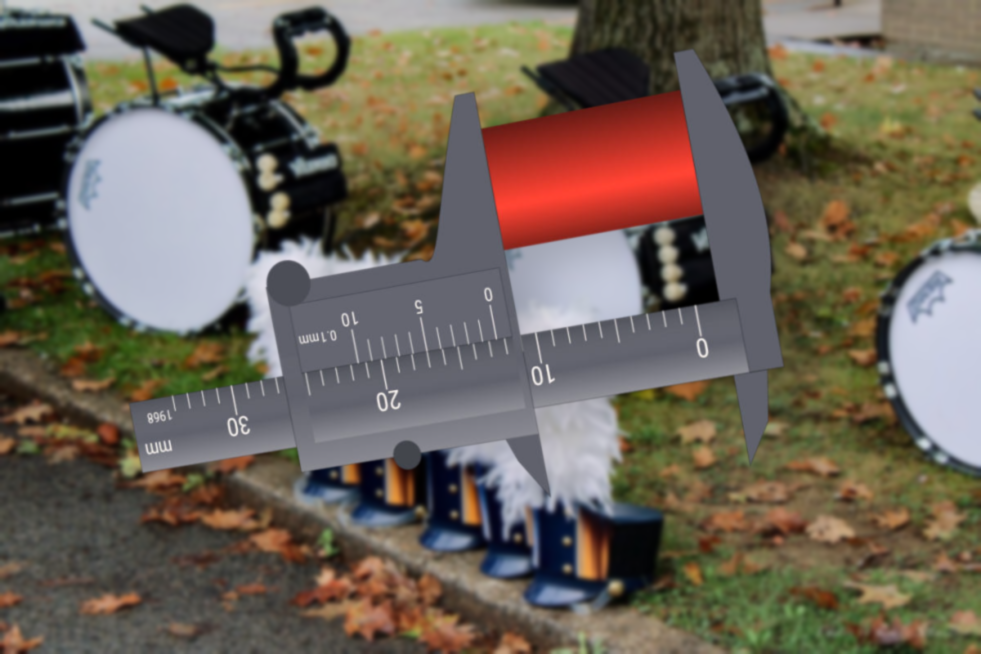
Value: 12.5; mm
